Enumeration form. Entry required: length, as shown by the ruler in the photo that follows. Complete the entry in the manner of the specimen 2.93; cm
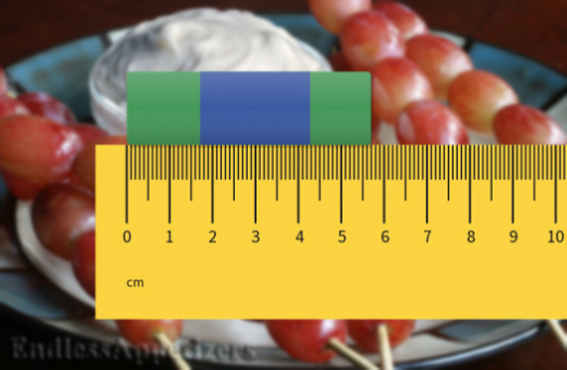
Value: 5.7; cm
